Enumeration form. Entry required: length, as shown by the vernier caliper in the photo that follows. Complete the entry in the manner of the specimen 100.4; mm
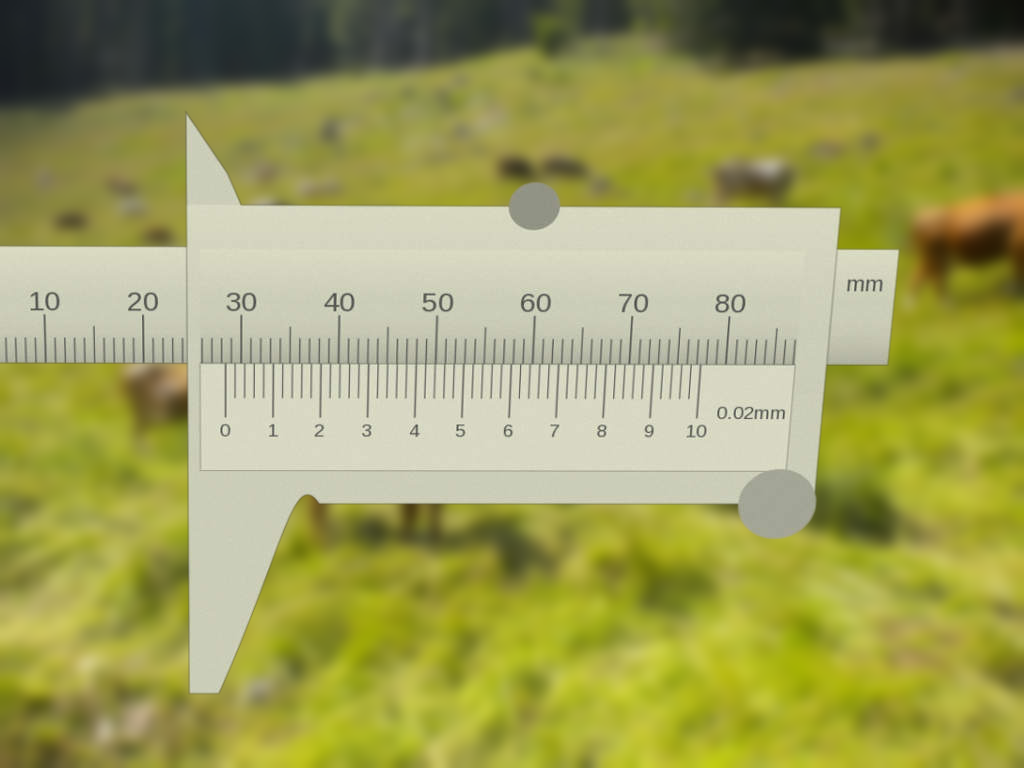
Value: 28.4; mm
